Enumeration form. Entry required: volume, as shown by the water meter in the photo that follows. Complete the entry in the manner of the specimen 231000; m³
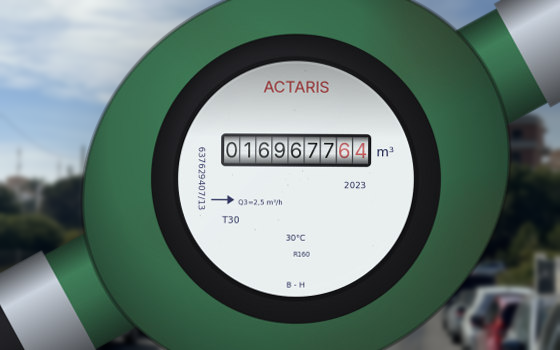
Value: 169677.64; m³
